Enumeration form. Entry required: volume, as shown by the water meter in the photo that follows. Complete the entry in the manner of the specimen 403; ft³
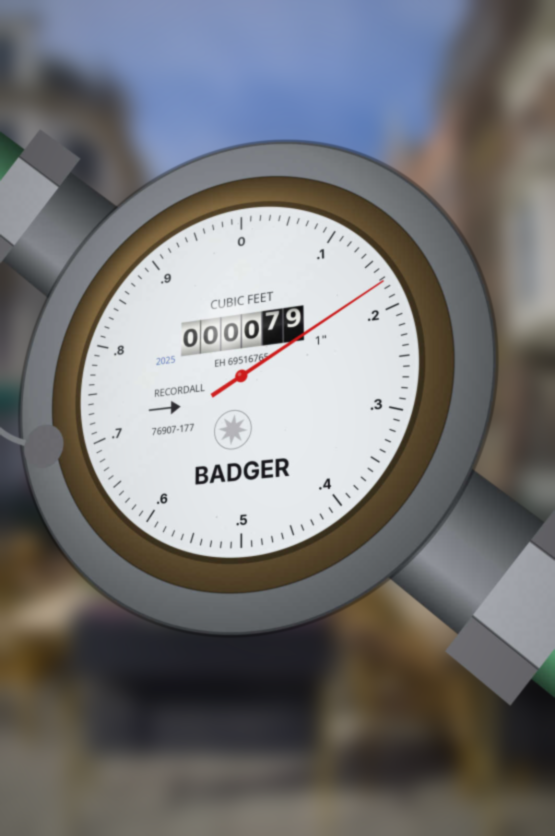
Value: 79.17; ft³
